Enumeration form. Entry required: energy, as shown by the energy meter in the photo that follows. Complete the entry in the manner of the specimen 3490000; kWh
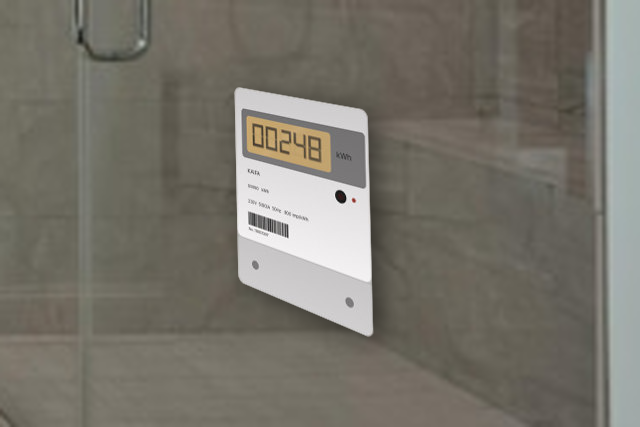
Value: 248; kWh
